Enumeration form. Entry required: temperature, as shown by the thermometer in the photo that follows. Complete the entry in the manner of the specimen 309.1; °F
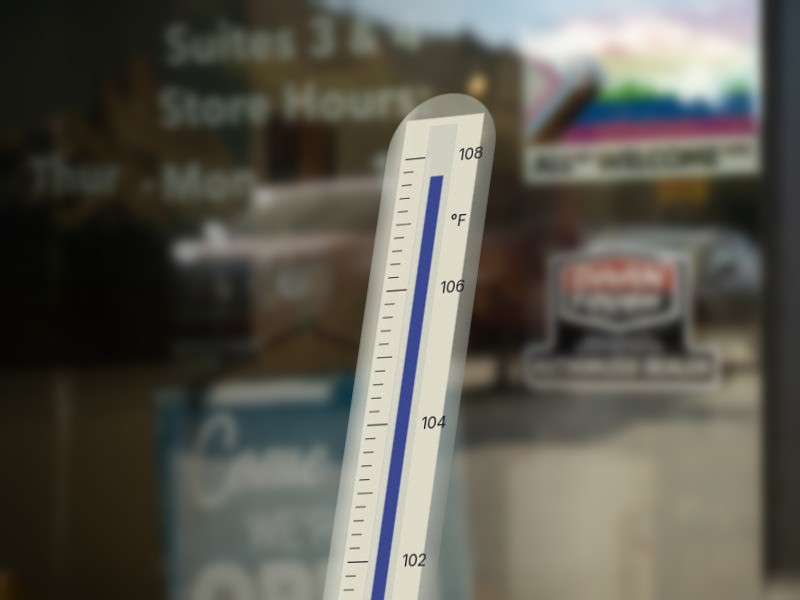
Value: 107.7; °F
